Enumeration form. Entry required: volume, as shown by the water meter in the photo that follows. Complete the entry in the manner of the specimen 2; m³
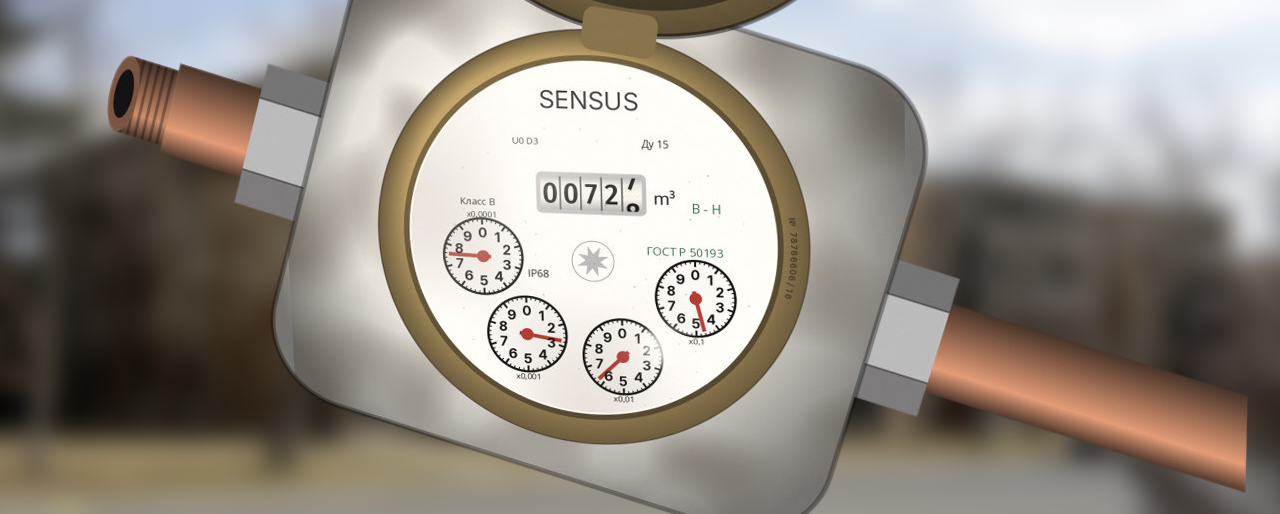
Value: 727.4627; m³
